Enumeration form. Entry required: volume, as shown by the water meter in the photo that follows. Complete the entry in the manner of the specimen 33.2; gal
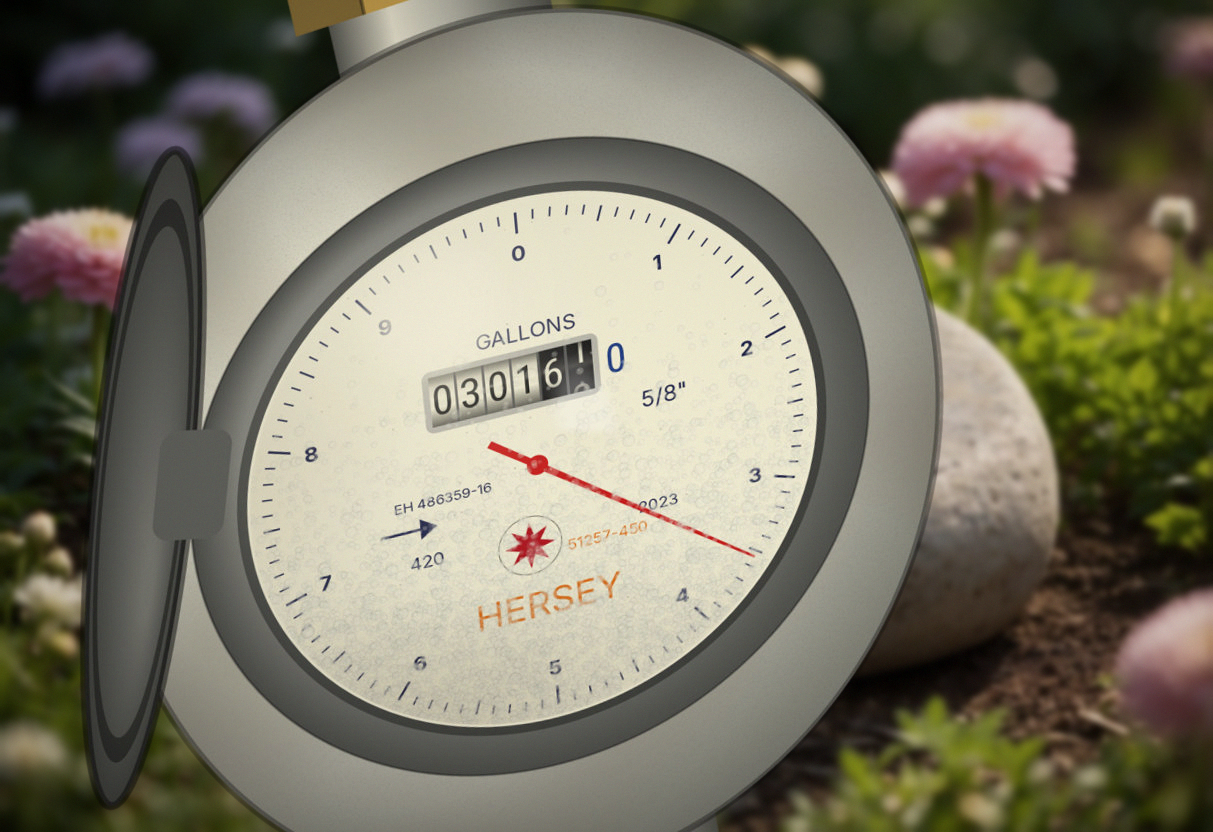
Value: 301613.5; gal
